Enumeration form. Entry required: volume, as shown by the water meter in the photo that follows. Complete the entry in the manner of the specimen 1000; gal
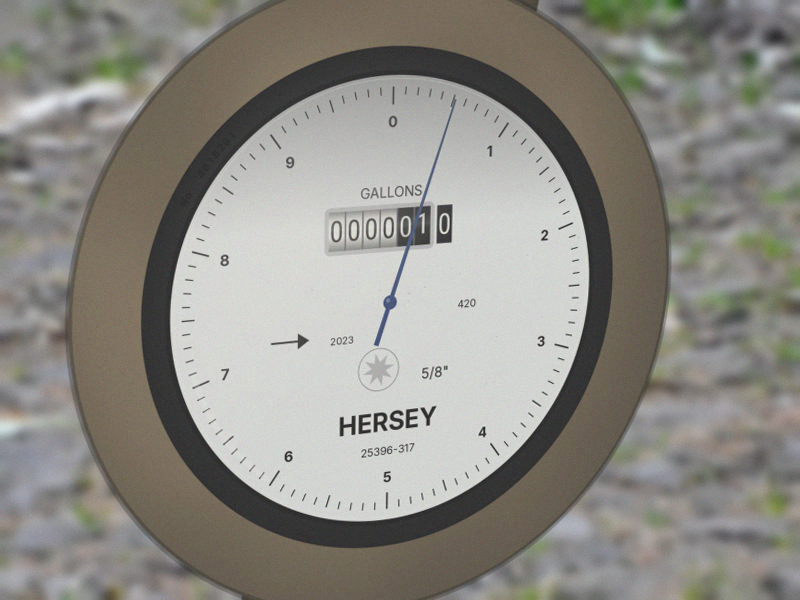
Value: 10.5; gal
